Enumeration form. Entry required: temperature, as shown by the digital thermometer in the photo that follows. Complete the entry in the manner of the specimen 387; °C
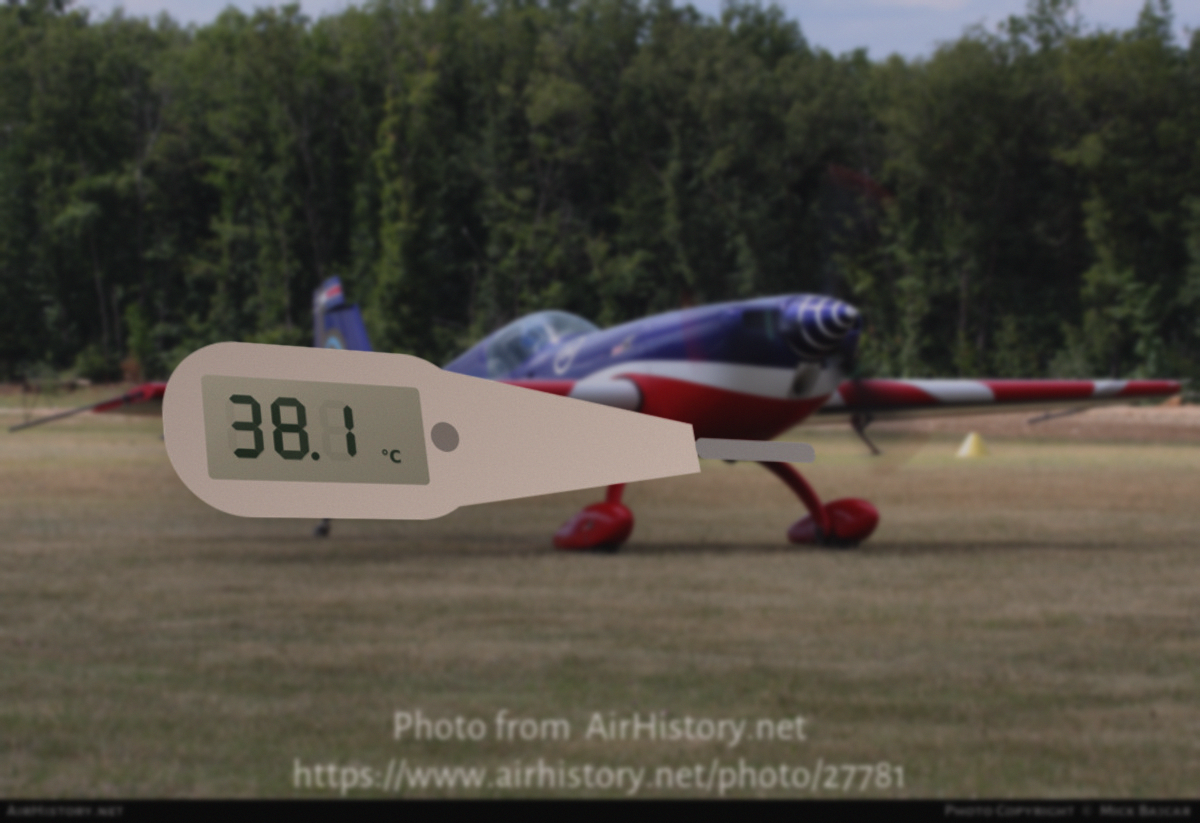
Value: 38.1; °C
